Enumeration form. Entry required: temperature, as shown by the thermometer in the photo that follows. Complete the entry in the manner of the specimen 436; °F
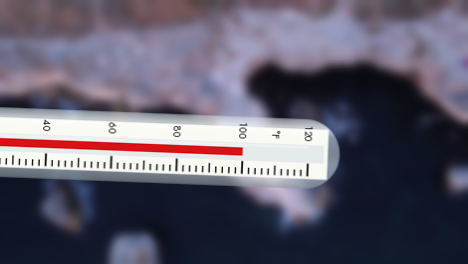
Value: 100; °F
